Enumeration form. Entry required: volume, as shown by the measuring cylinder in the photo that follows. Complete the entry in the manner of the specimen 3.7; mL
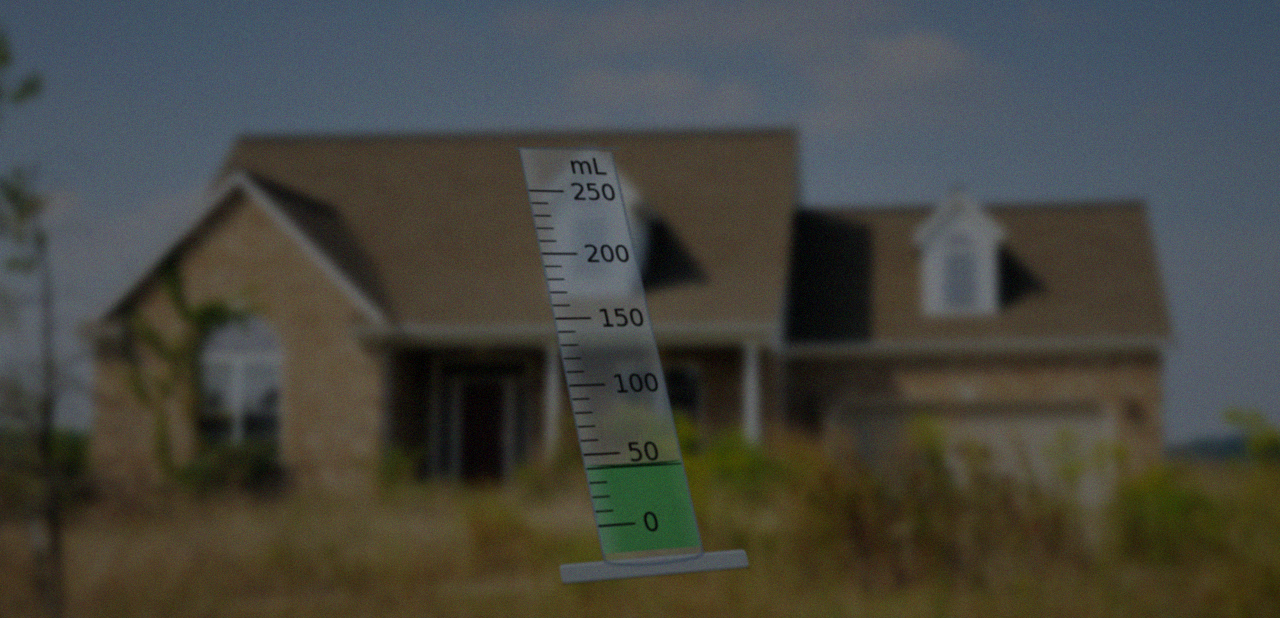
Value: 40; mL
